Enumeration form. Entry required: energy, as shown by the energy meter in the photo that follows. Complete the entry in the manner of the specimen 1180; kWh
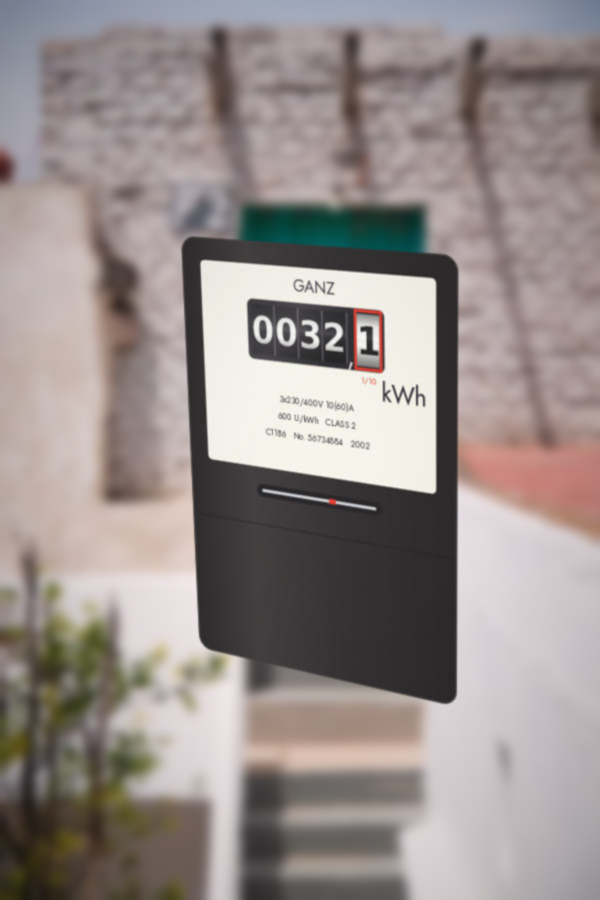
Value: 32.1; kWh
